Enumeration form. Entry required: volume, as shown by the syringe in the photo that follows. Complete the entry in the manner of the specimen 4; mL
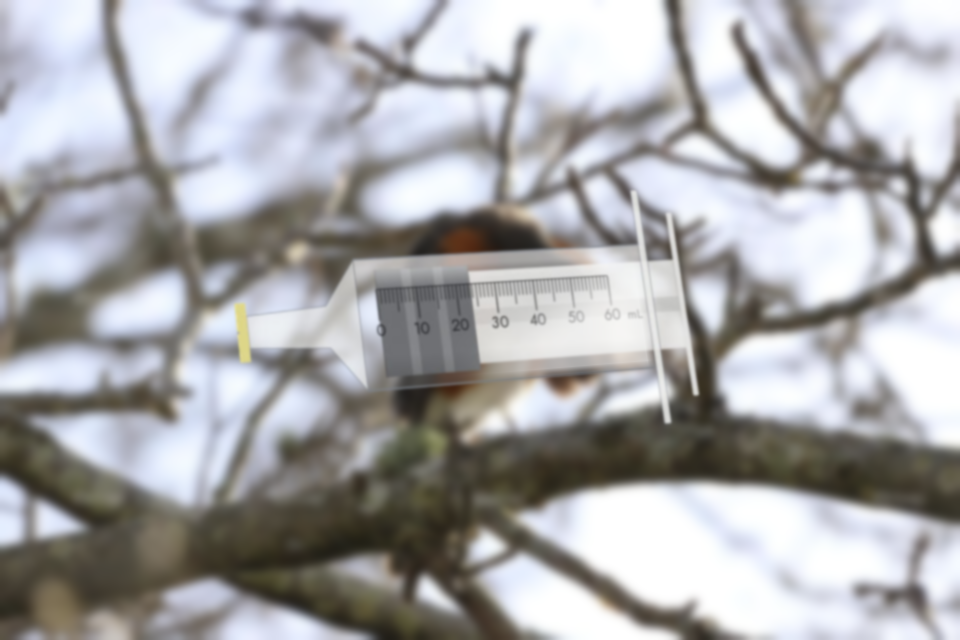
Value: 0; mL
